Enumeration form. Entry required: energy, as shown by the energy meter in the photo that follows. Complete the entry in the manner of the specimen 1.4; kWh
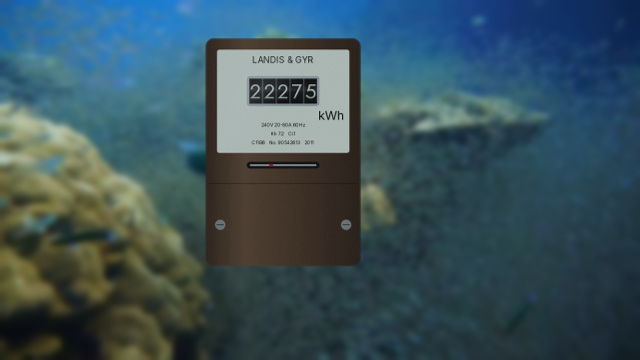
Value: 22275; kWh
